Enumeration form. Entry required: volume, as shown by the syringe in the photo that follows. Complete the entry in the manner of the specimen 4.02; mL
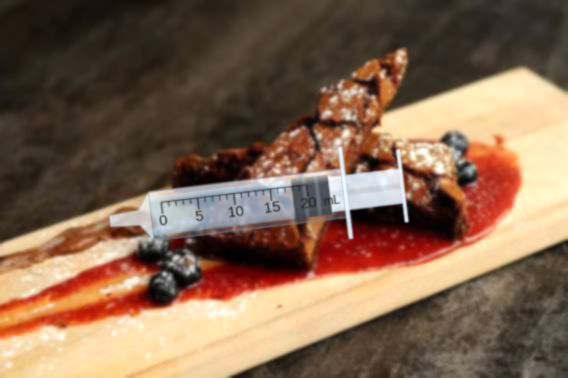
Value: 18; mL
